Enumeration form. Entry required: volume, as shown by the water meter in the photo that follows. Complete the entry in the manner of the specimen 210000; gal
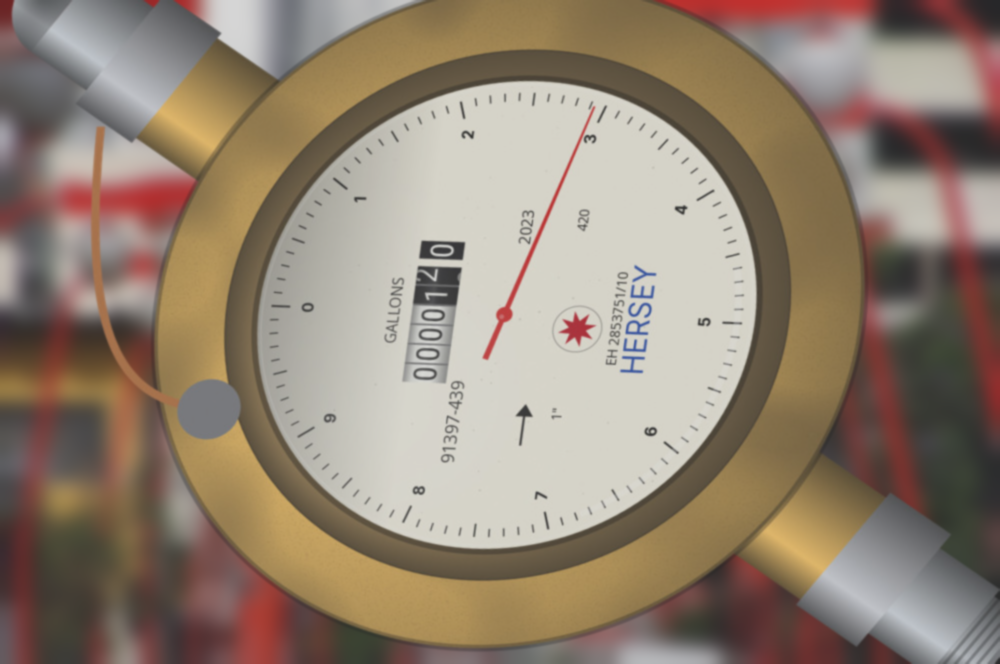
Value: 122.9; gal
